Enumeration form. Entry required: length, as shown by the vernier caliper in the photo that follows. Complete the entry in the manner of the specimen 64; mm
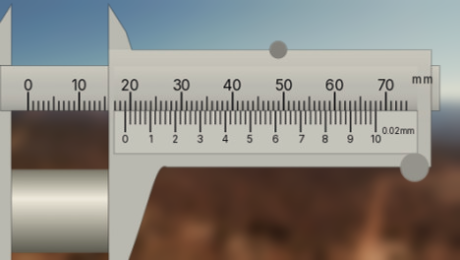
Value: 19.0; mm
